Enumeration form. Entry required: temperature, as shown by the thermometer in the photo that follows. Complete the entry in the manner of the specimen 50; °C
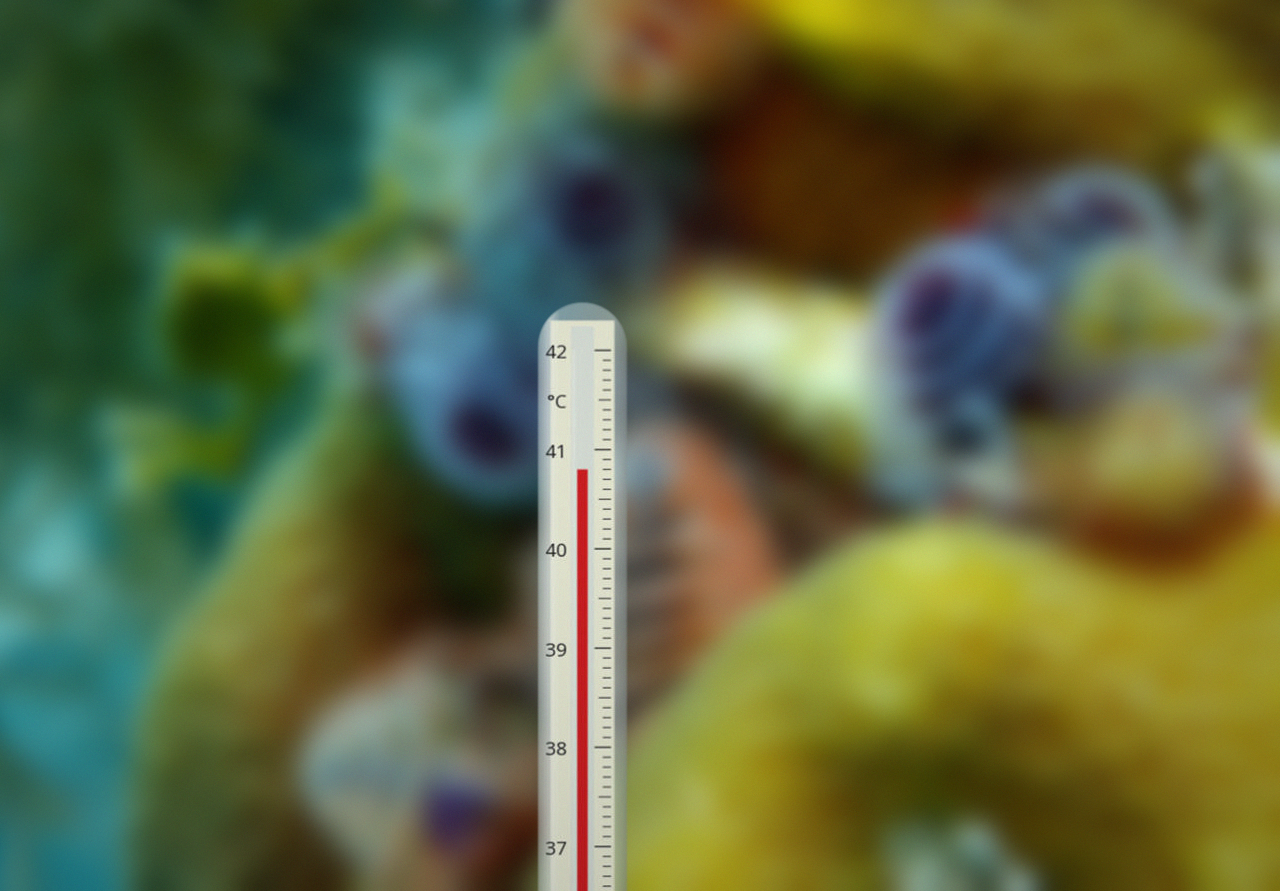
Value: 40.8; °C
